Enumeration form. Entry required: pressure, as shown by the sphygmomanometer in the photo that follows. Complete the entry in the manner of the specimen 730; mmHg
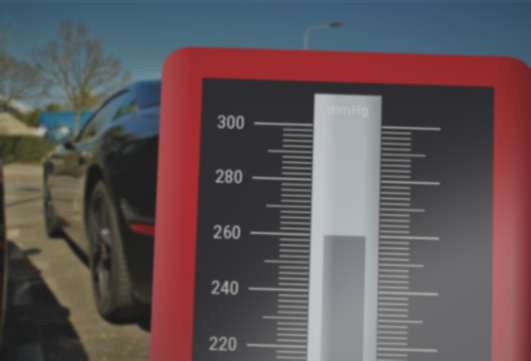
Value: 260; mmHg
